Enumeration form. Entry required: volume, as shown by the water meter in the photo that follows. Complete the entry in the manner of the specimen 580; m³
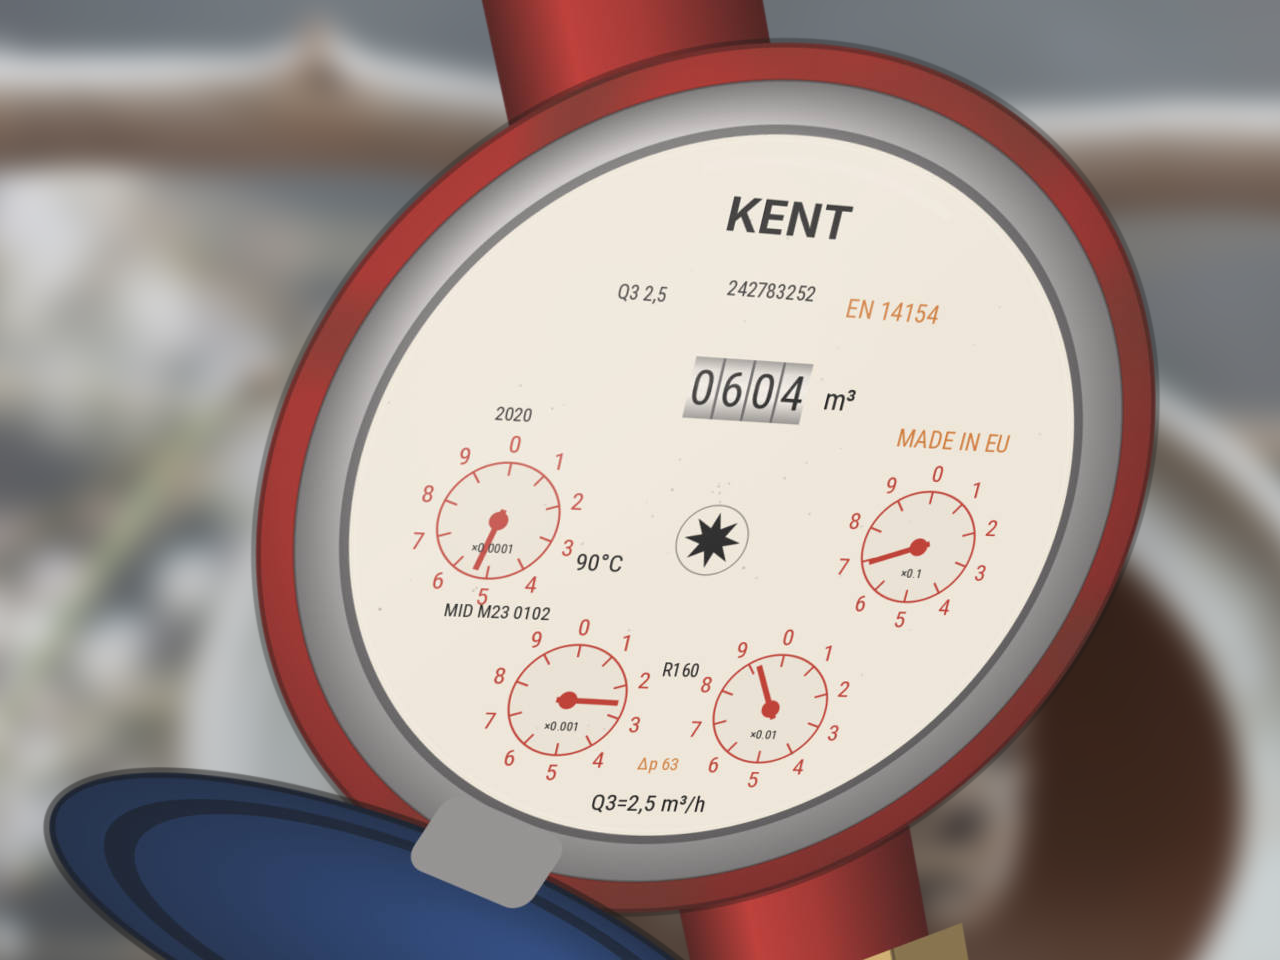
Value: 604.6925; m³
